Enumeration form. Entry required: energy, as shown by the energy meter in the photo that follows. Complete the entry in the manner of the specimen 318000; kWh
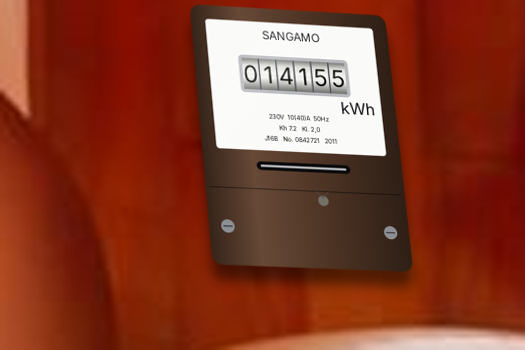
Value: 14155; kWh
